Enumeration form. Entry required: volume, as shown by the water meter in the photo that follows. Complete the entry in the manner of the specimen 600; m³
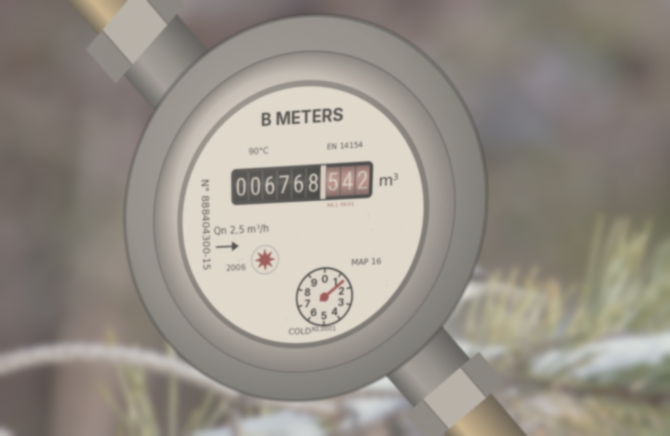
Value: 6768.5421; m³
